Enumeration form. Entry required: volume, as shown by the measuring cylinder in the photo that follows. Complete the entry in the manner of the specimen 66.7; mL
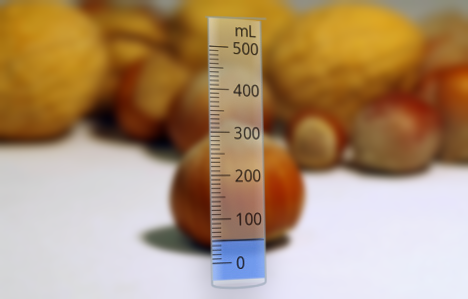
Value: 50; mL
